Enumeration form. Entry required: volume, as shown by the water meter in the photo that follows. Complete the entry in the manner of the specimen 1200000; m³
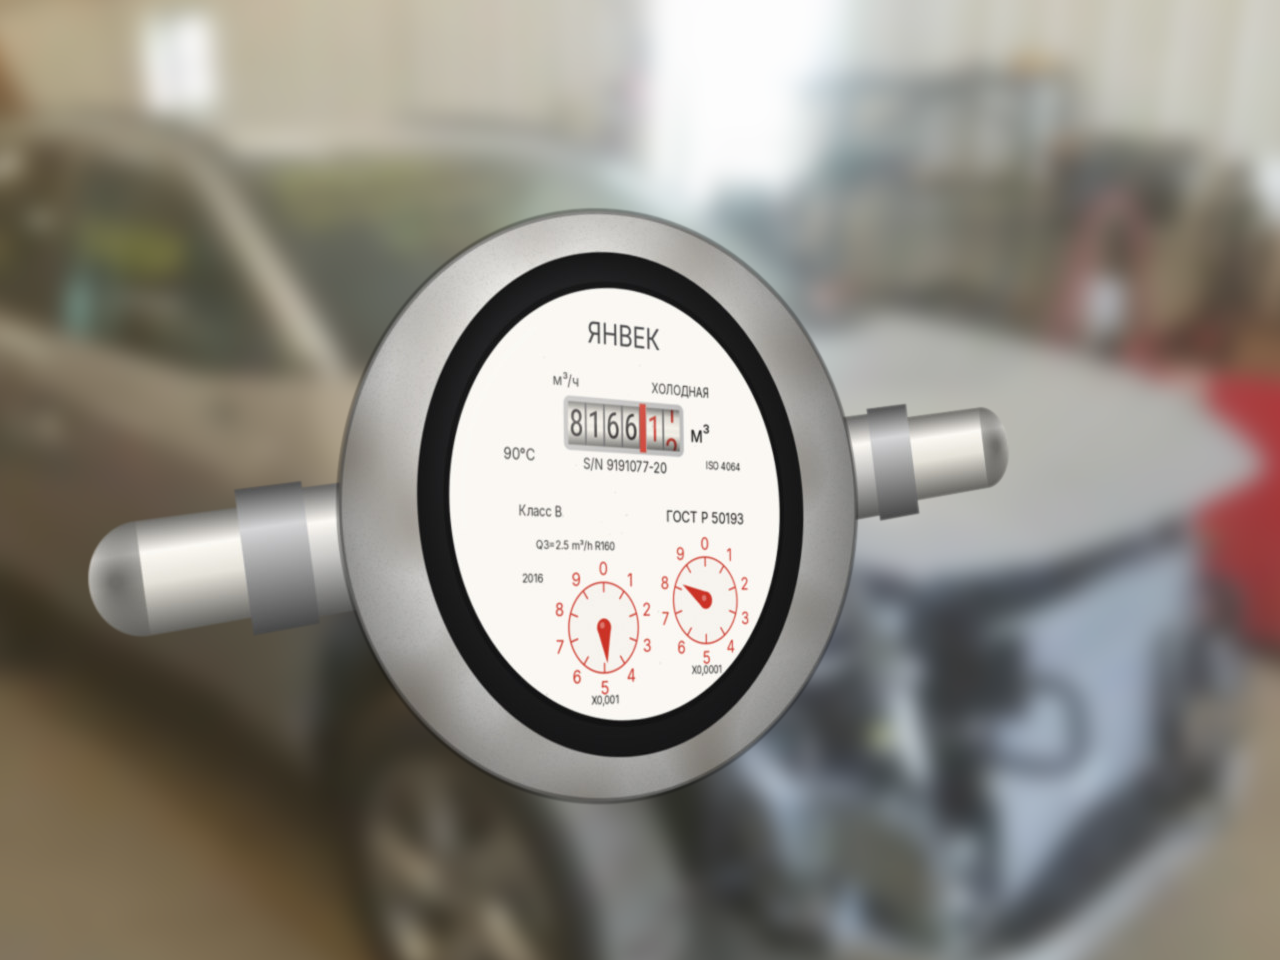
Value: 8166.1148; m³
